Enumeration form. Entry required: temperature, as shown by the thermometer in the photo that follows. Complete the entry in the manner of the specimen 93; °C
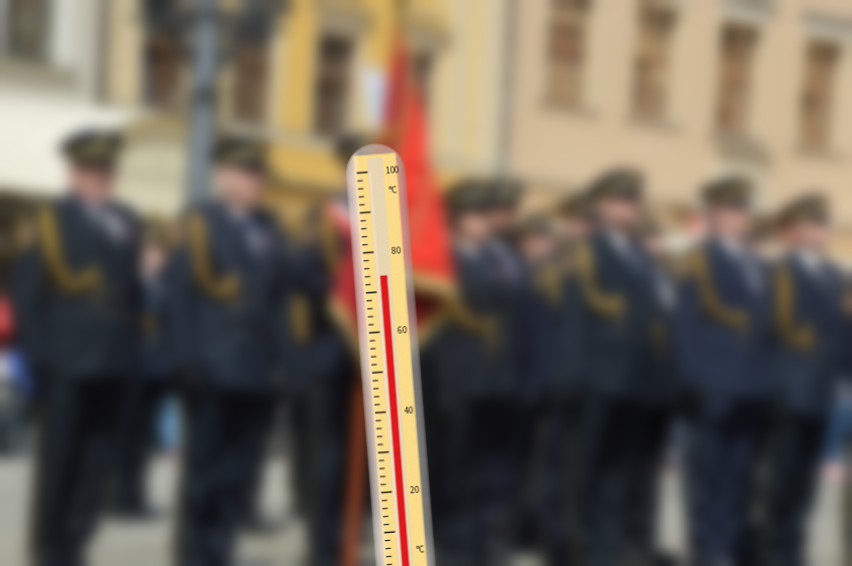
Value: 74; °C
